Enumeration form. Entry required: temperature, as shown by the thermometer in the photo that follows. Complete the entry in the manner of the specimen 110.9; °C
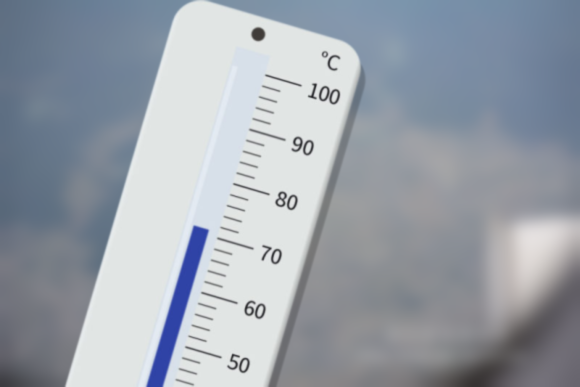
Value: 71; °C
